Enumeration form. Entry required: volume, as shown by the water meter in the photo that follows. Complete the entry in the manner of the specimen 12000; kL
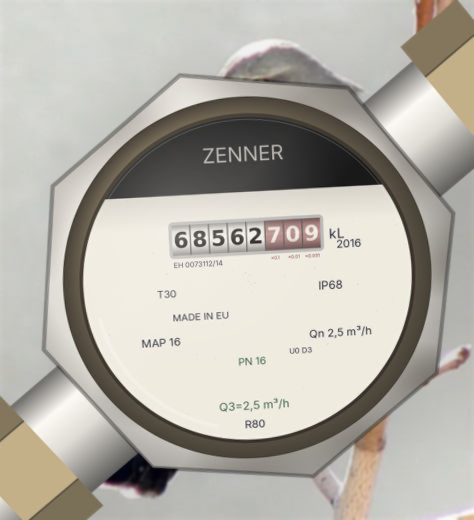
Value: 68562.709; kL
